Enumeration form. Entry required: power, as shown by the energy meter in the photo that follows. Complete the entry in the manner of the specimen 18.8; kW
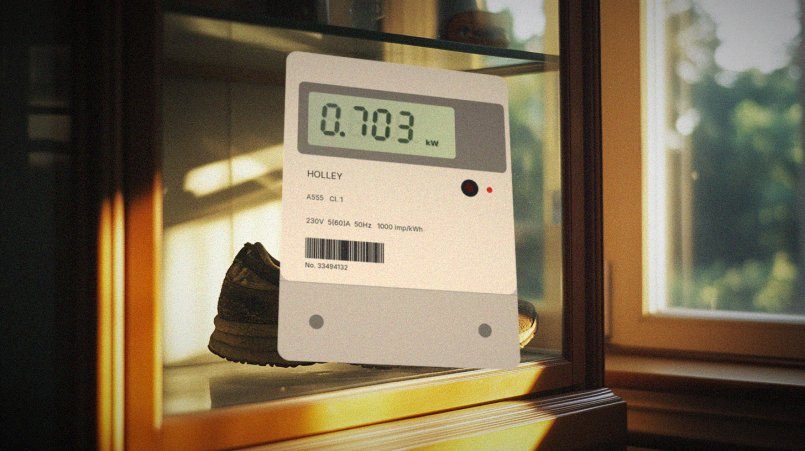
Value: 0.703; kW
